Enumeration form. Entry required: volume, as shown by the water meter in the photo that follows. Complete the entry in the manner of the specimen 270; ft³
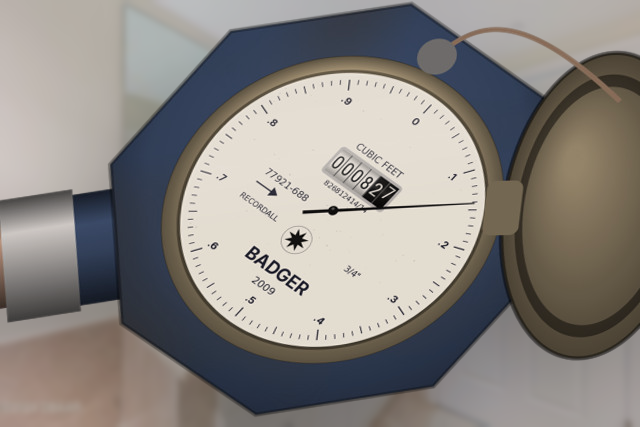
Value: 827.14; ft³
